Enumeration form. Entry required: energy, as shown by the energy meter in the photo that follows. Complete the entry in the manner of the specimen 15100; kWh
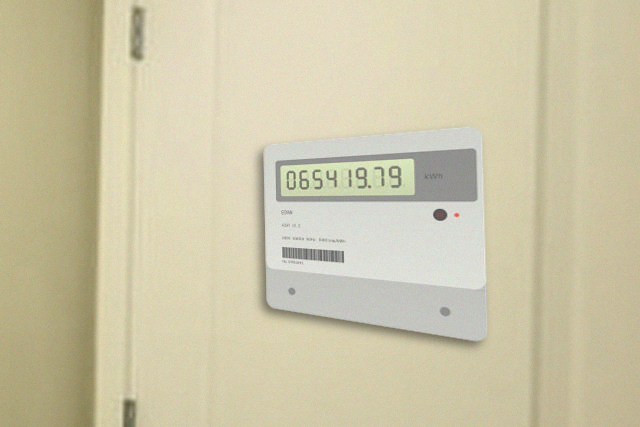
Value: 65419.79; kWh
